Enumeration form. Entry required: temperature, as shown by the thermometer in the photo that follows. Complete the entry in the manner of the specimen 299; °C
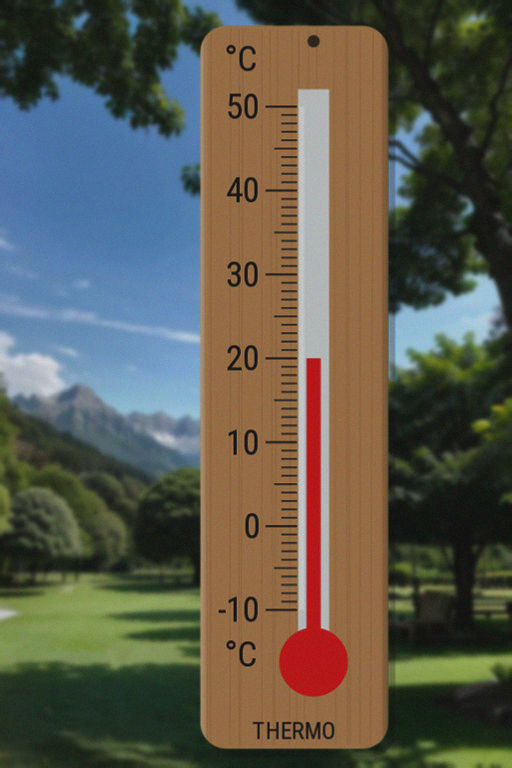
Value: 20; °C
